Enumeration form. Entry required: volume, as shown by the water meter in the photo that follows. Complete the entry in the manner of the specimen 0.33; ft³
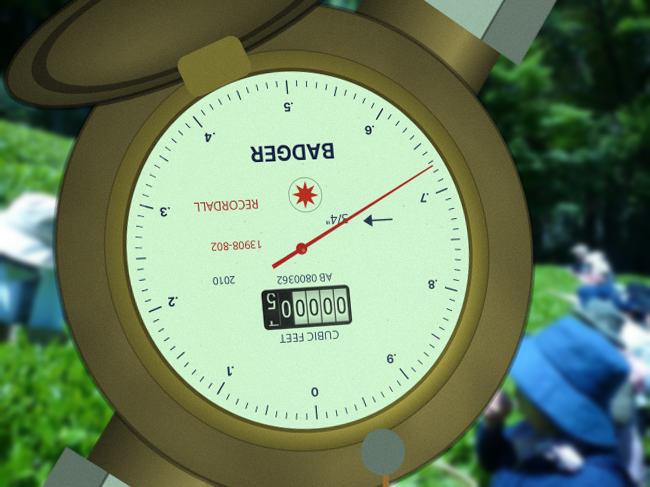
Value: 4.67; ft³
